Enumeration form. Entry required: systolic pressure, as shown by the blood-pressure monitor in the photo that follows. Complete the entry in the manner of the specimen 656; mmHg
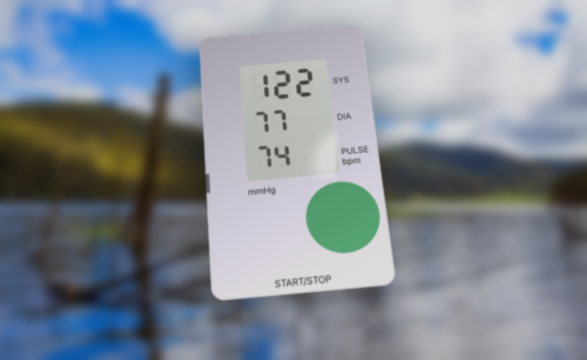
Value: 122; mmHg
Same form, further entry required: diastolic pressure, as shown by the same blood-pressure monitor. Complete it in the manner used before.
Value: 77; mmHg
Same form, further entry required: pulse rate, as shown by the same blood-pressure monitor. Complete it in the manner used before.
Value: 74; bpm
